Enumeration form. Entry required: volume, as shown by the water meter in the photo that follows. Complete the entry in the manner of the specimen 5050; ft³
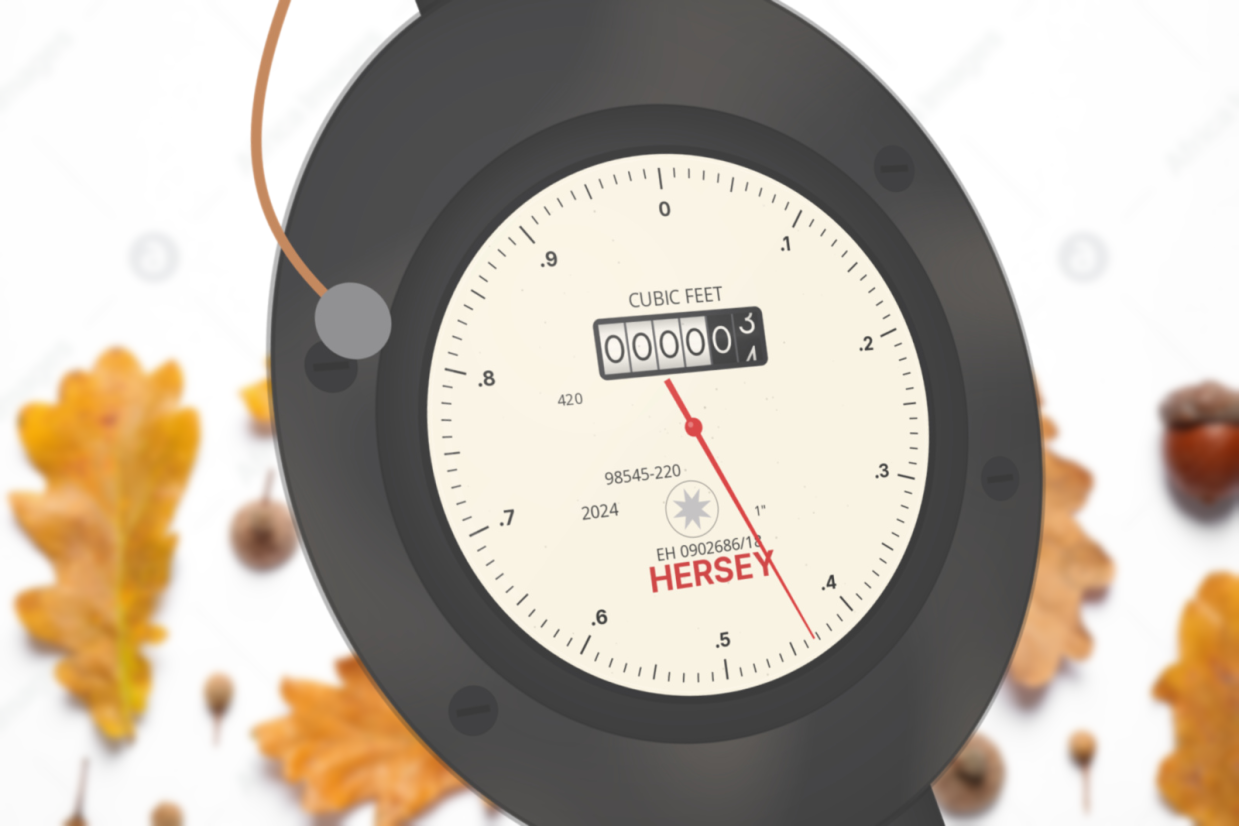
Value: 3.43; ft³
